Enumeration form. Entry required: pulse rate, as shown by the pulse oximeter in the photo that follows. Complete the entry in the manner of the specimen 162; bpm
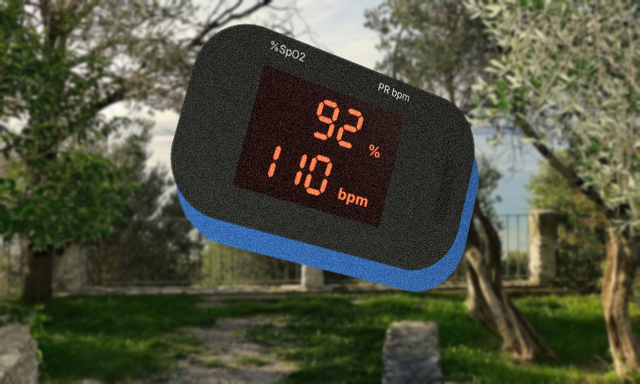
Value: 110; bpm
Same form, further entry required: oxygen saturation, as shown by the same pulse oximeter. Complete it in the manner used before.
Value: 92; %
